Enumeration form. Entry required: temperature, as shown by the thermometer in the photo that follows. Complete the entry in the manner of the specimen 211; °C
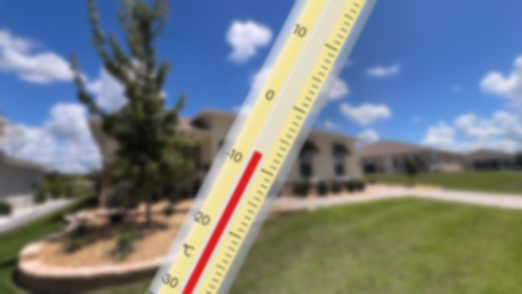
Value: -8; °C
